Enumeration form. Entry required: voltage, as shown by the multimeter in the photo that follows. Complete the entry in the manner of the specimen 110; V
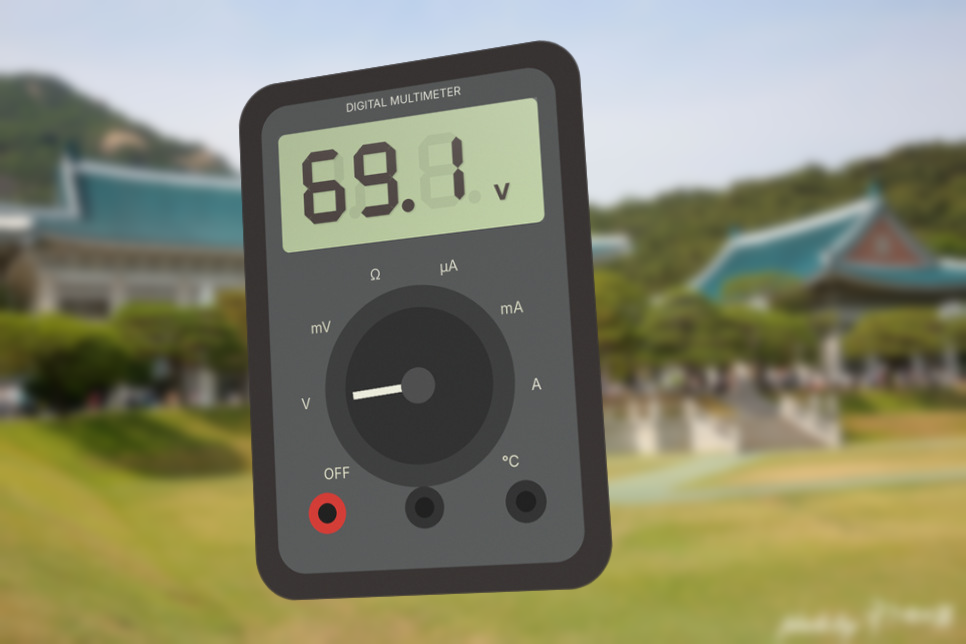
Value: 69.1; V
